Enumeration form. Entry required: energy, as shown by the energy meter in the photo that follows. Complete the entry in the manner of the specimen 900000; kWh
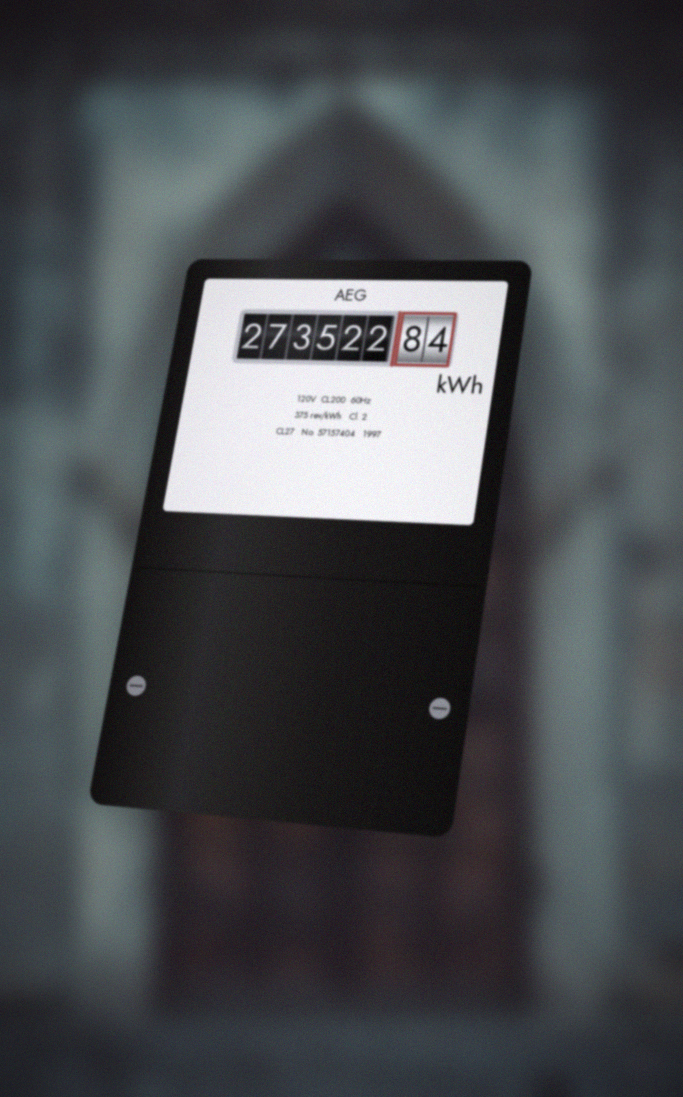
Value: 273522.84; kWh
